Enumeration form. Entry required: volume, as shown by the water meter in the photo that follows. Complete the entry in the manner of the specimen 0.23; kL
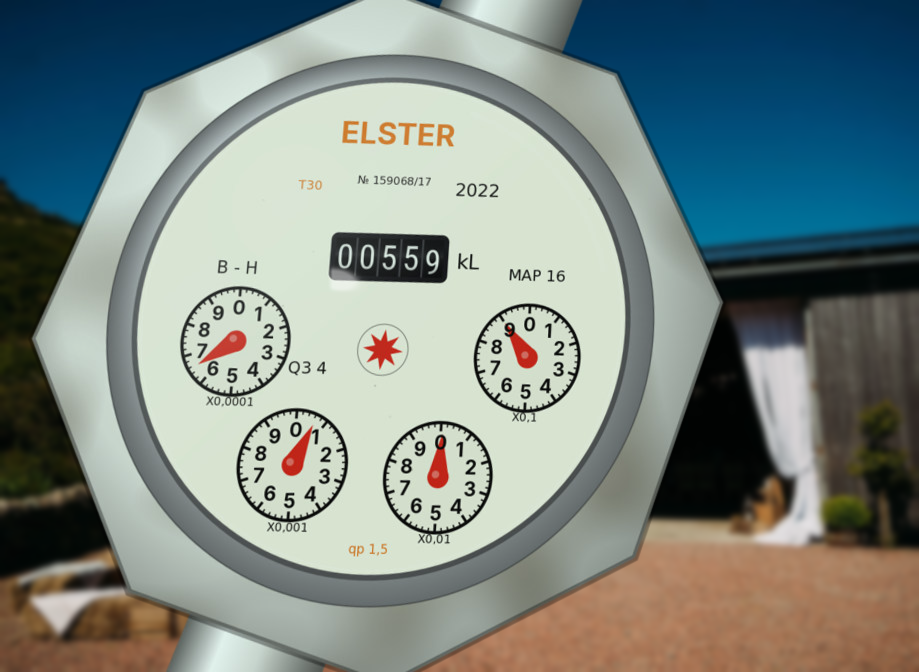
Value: 558.9006; kL
